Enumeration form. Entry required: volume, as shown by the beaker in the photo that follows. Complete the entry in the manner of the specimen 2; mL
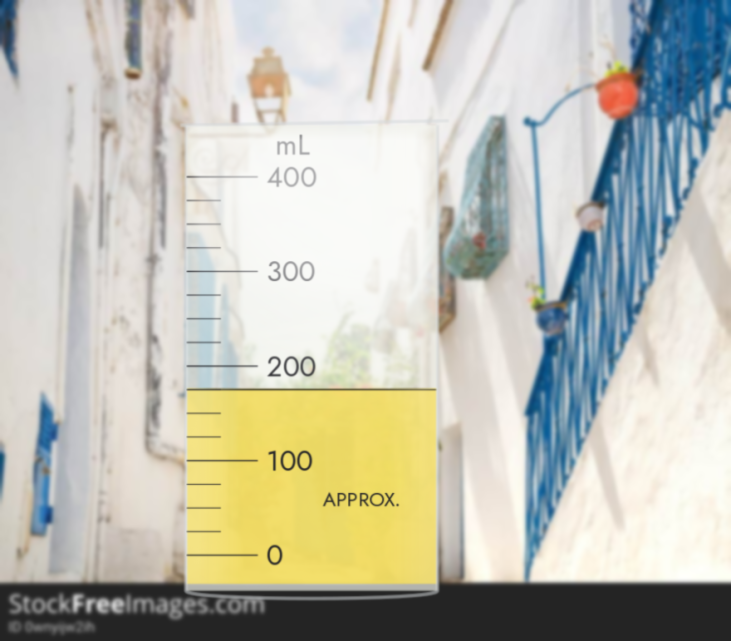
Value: 175; mL
